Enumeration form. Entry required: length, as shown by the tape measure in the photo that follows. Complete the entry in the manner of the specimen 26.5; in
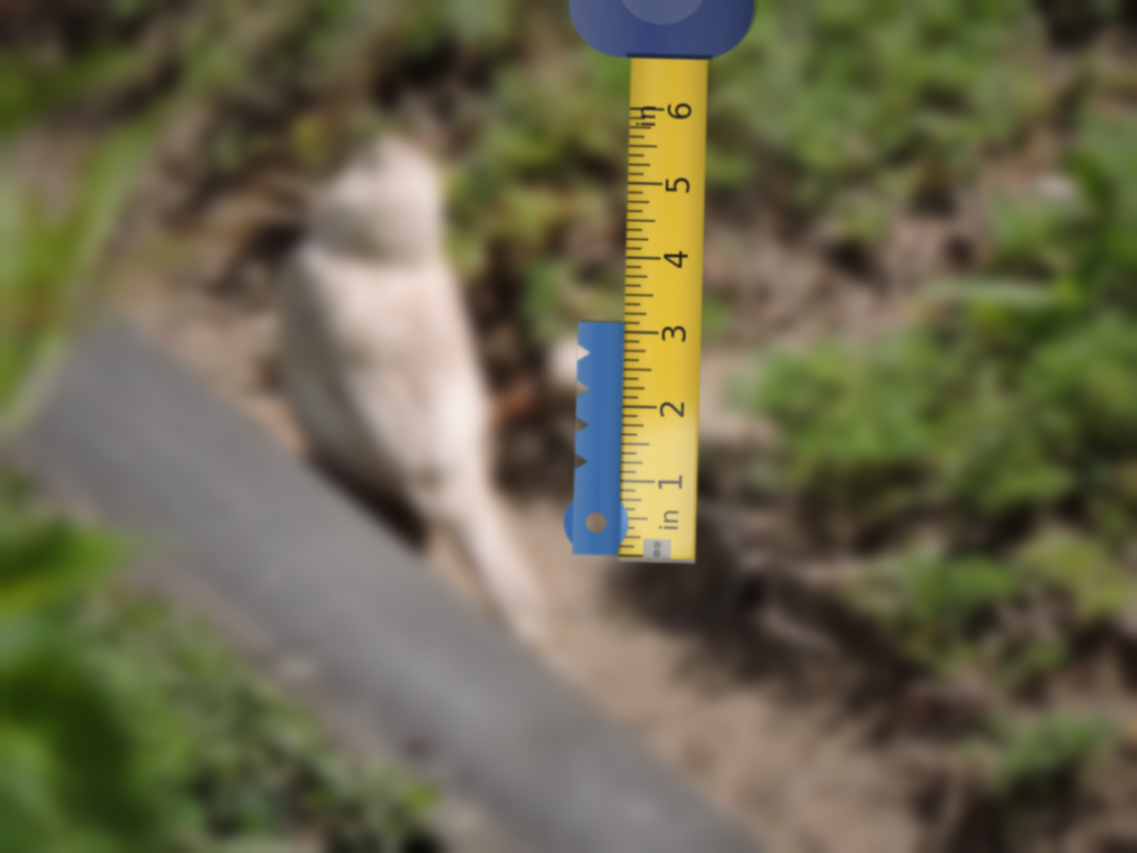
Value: 3.125; in
